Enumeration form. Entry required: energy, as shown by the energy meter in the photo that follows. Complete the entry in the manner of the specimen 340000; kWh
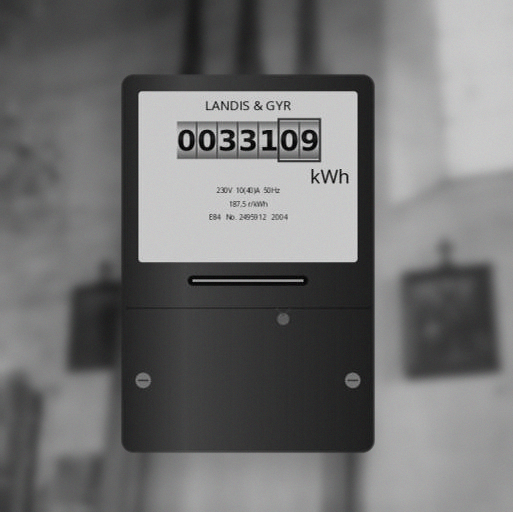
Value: 331.09; kWh
